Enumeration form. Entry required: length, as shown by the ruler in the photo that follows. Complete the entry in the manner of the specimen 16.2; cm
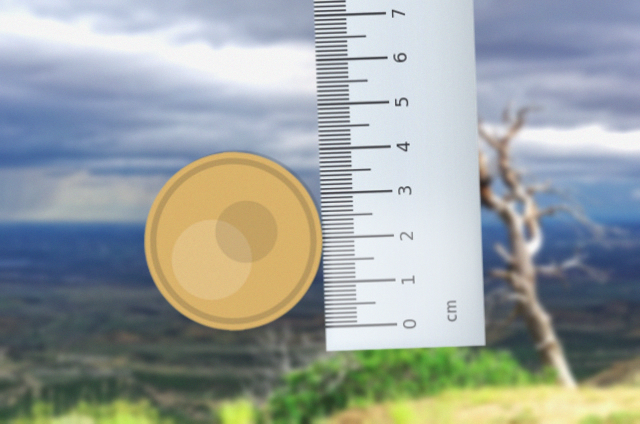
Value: 4; cm
